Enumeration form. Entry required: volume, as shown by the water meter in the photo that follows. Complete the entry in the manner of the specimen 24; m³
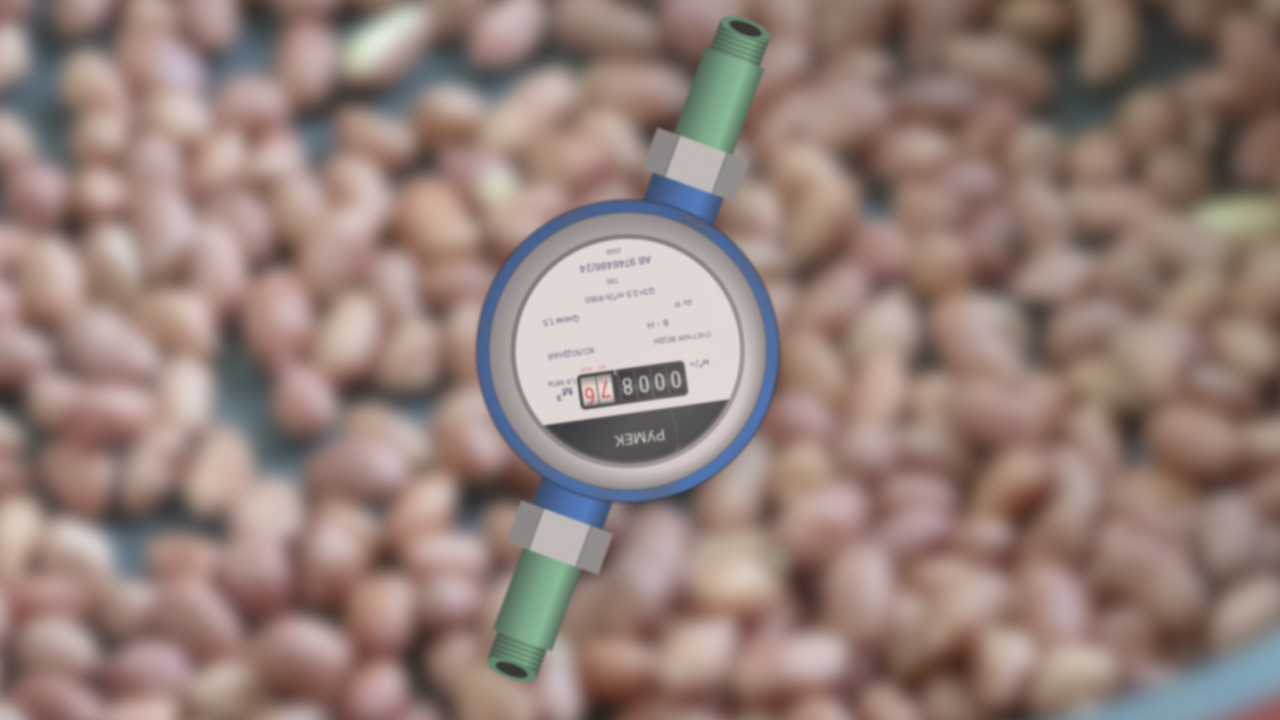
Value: 8.76; m³
